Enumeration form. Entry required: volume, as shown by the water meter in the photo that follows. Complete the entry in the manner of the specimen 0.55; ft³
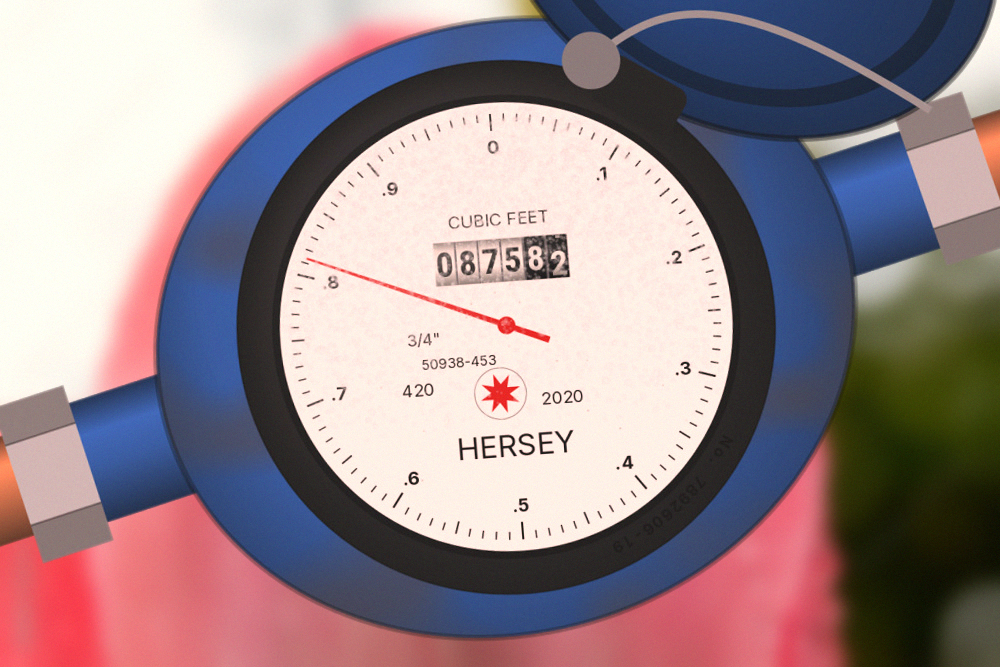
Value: 87581.81; ft³
